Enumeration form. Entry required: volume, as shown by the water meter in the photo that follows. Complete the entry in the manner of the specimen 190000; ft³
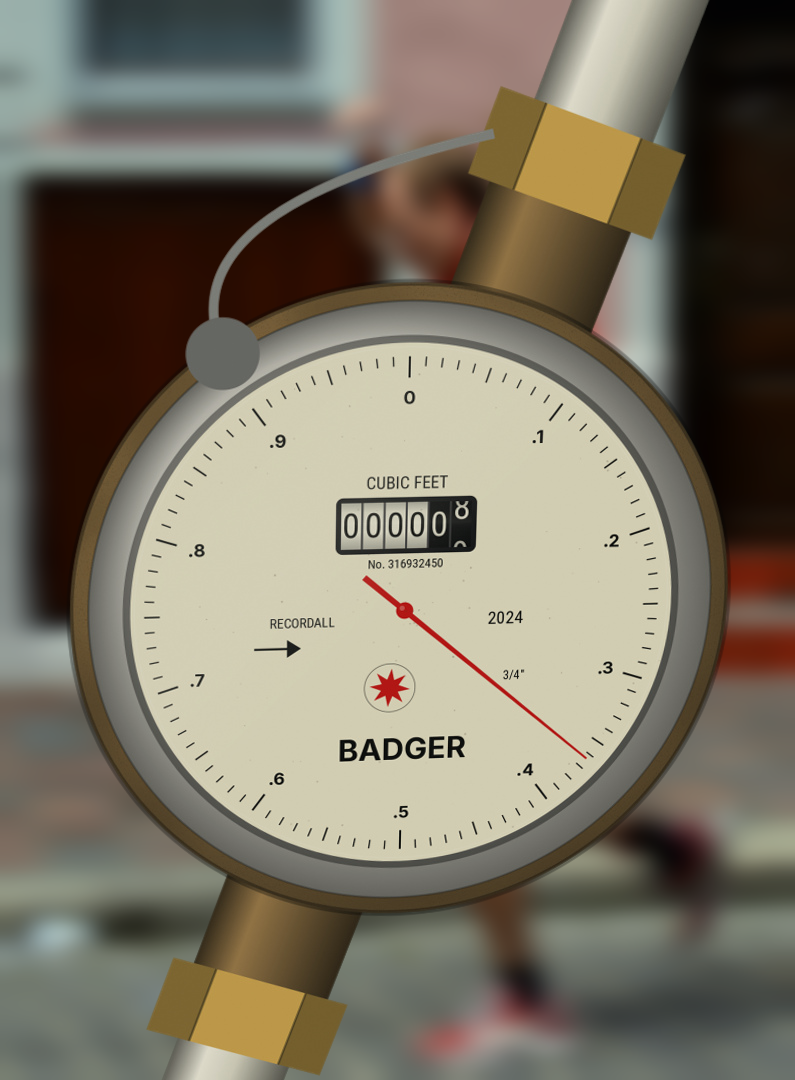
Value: 8.36; ft³
